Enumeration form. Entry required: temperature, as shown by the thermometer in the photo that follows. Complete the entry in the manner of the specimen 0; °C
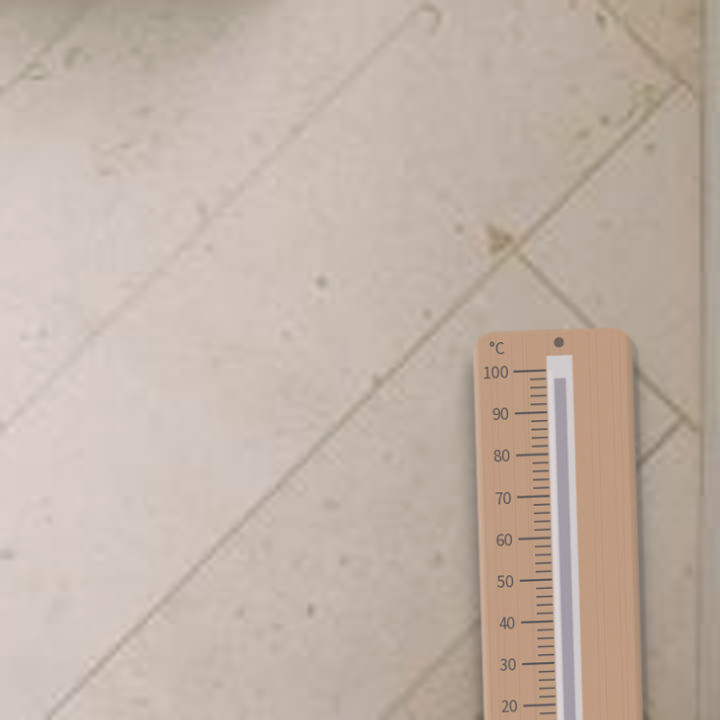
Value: 98; °C
